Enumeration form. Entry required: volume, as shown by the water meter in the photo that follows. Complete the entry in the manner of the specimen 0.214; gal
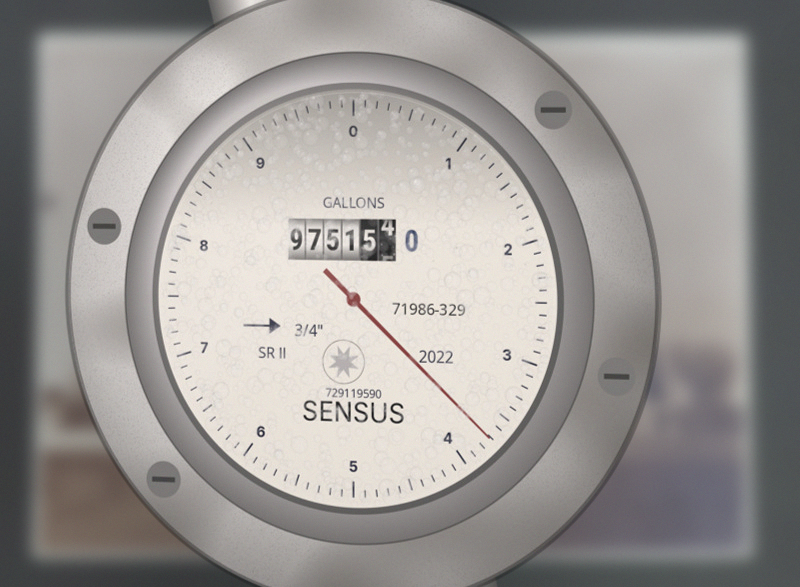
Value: 9751543.7; gal
